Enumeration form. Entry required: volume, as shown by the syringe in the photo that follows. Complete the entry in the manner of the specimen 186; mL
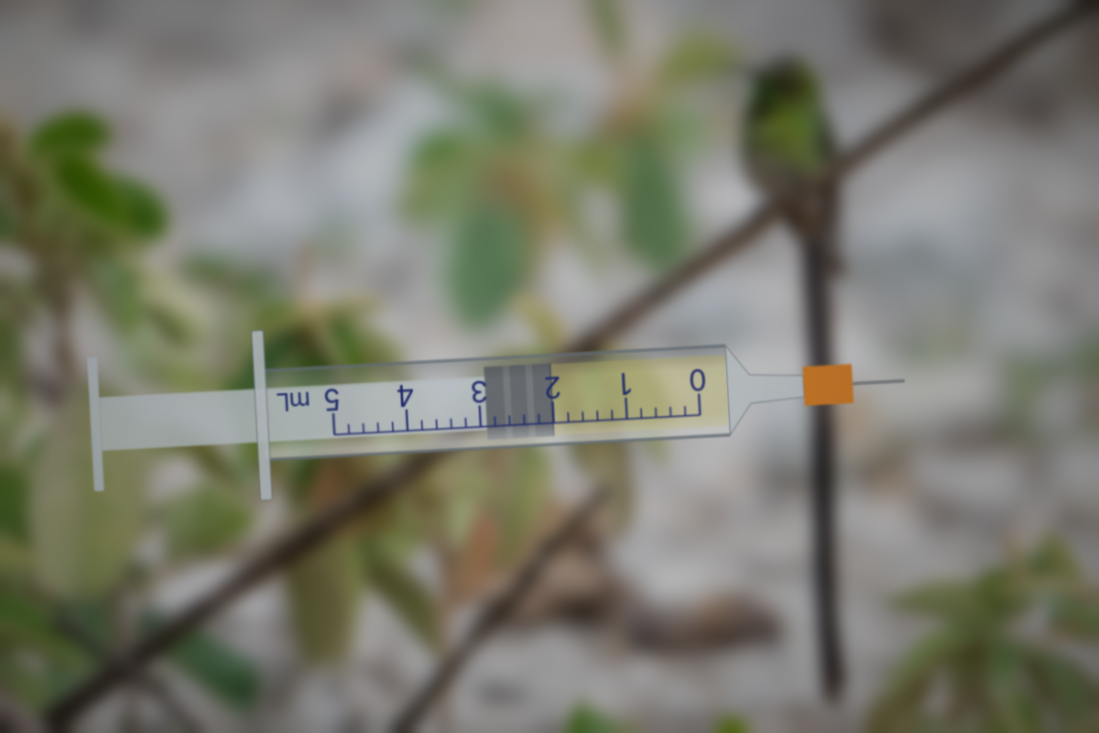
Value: 2; mL
